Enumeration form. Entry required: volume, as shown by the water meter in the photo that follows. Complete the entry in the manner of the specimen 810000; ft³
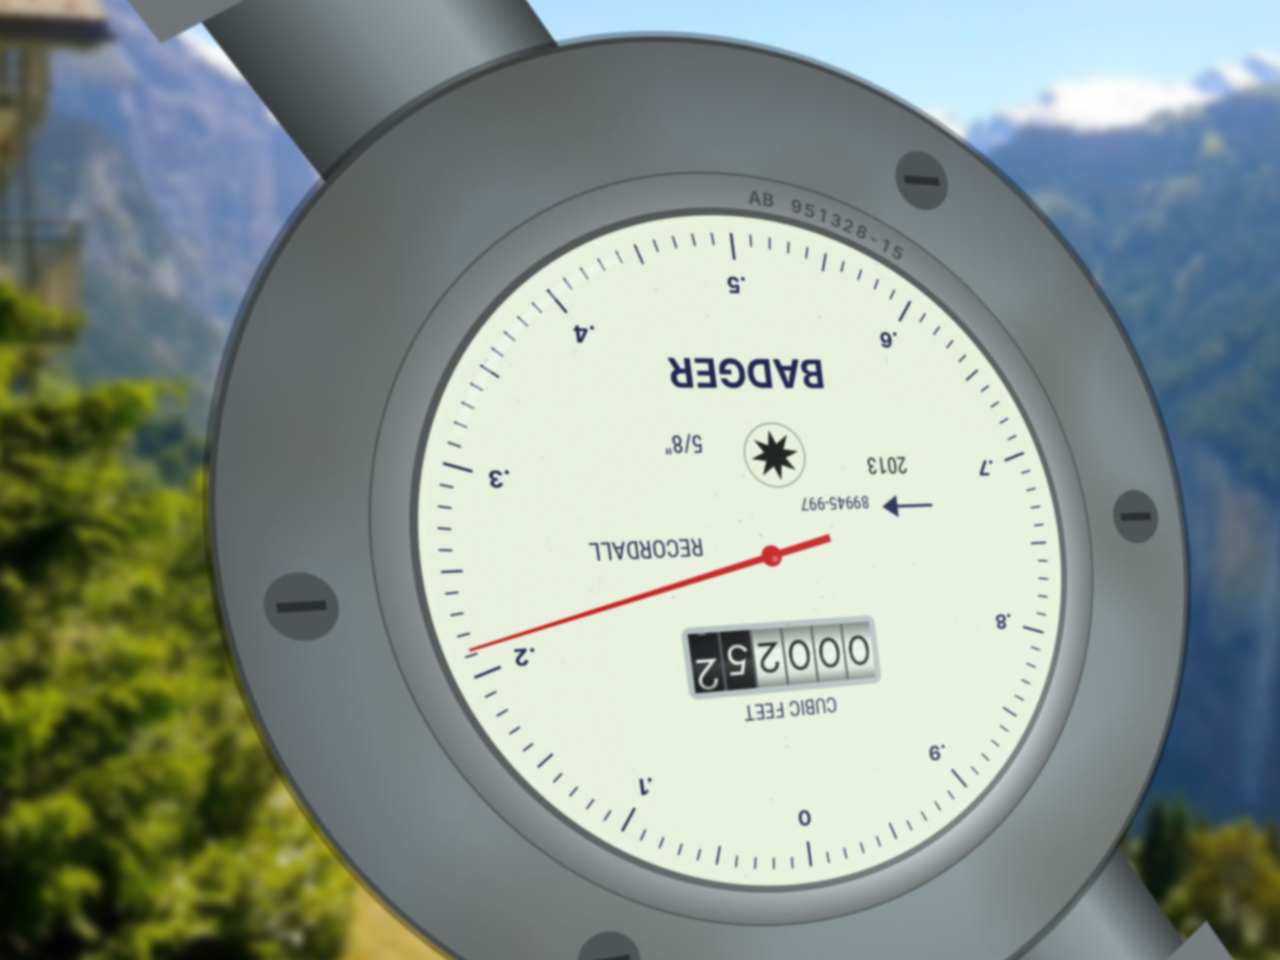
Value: 252.21; ft³
